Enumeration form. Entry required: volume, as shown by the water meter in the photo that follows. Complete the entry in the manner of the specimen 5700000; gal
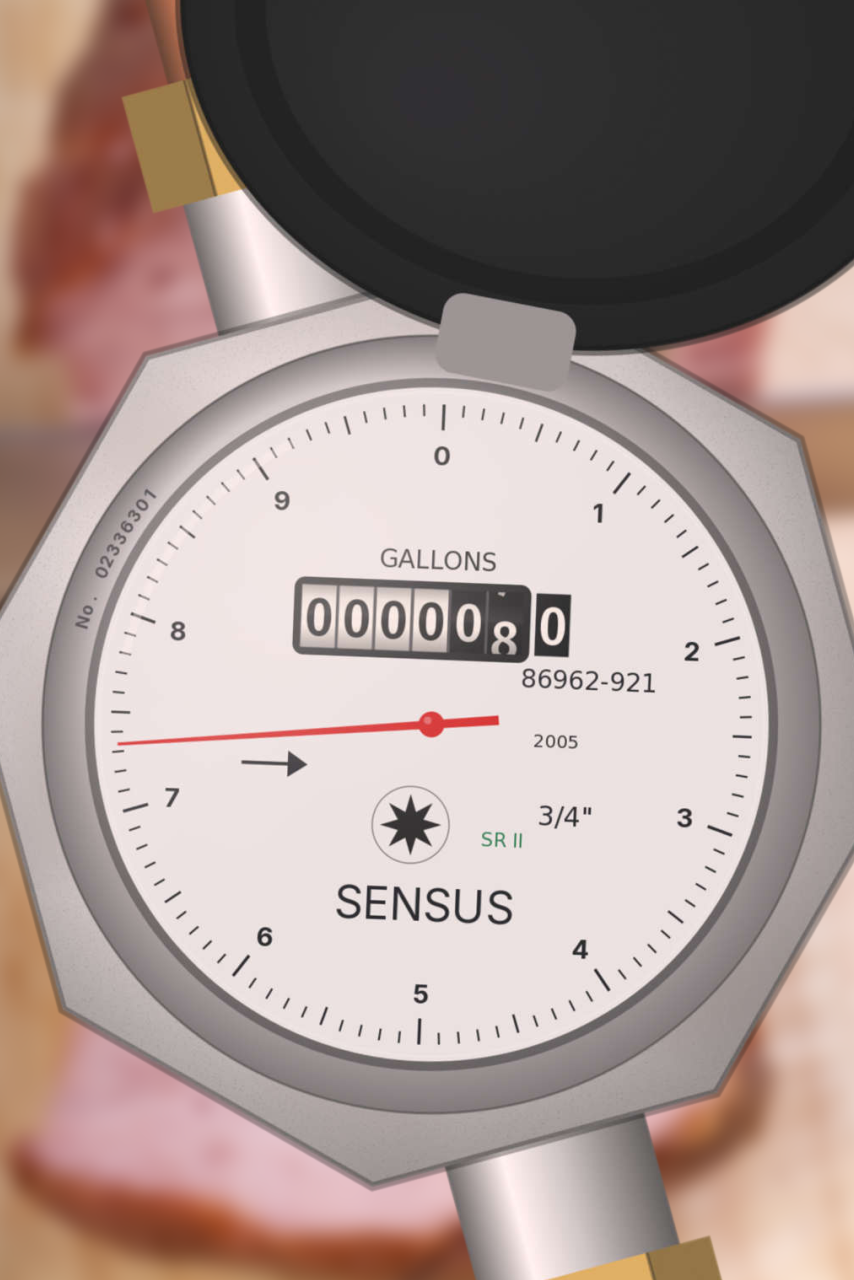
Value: 77.3; gal
